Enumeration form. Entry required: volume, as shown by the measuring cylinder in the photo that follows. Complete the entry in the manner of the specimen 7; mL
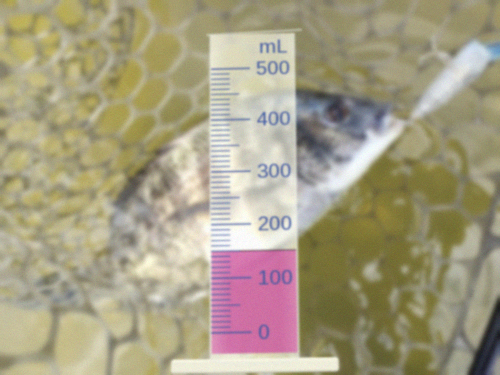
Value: 150; mL
